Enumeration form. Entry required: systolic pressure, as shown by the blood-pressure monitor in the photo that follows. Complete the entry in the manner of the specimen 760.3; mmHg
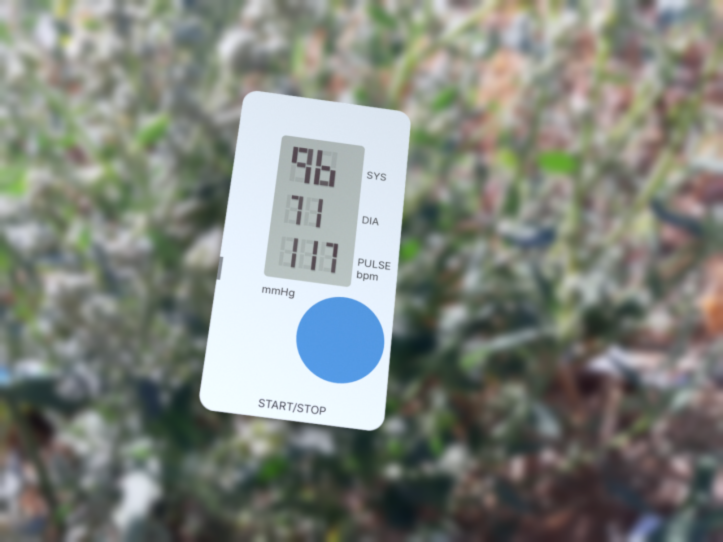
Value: 96; mmHg
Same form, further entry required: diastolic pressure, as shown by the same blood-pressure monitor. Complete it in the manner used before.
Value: 71; mmHg
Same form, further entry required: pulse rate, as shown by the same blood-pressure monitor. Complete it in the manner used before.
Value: 117; bpm
